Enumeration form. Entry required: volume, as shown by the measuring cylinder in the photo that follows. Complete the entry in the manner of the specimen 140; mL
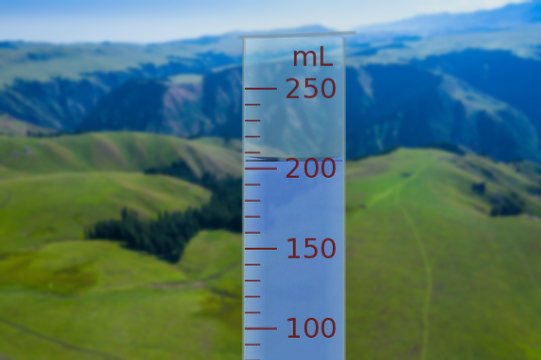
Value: 205; mL
